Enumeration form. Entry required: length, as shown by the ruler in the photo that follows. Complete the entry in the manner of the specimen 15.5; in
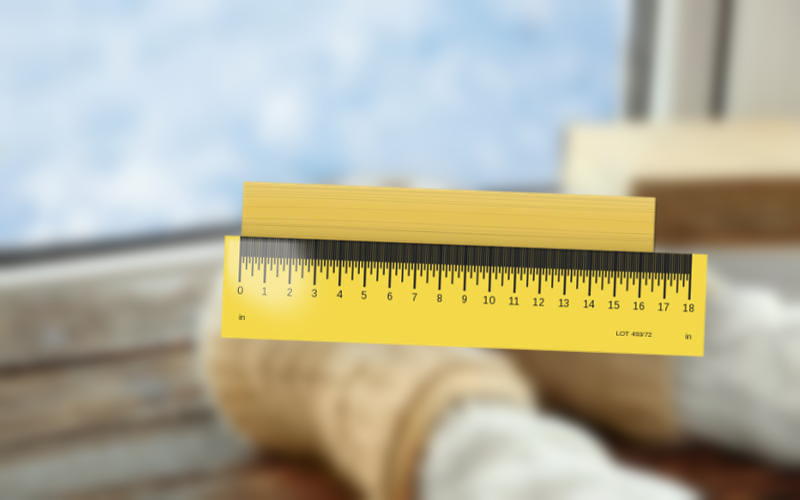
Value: 16.5; in
